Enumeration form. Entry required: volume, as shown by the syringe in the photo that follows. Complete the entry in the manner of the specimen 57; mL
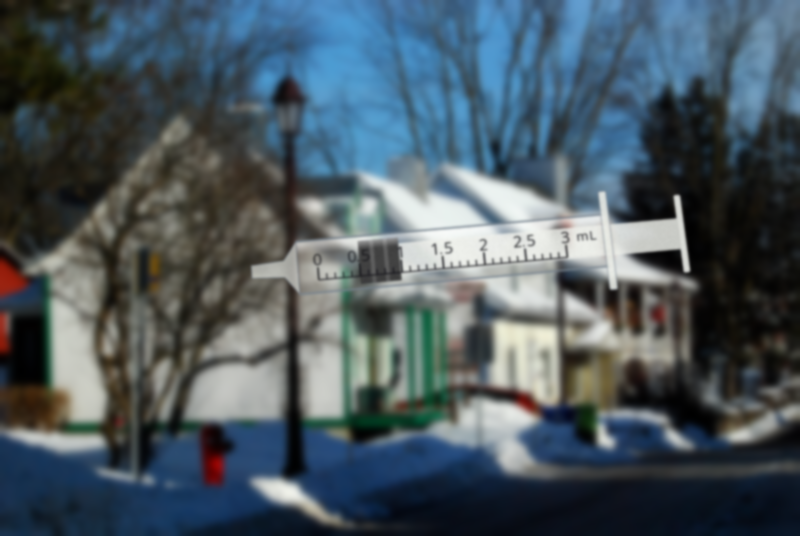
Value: 0.5; mL
